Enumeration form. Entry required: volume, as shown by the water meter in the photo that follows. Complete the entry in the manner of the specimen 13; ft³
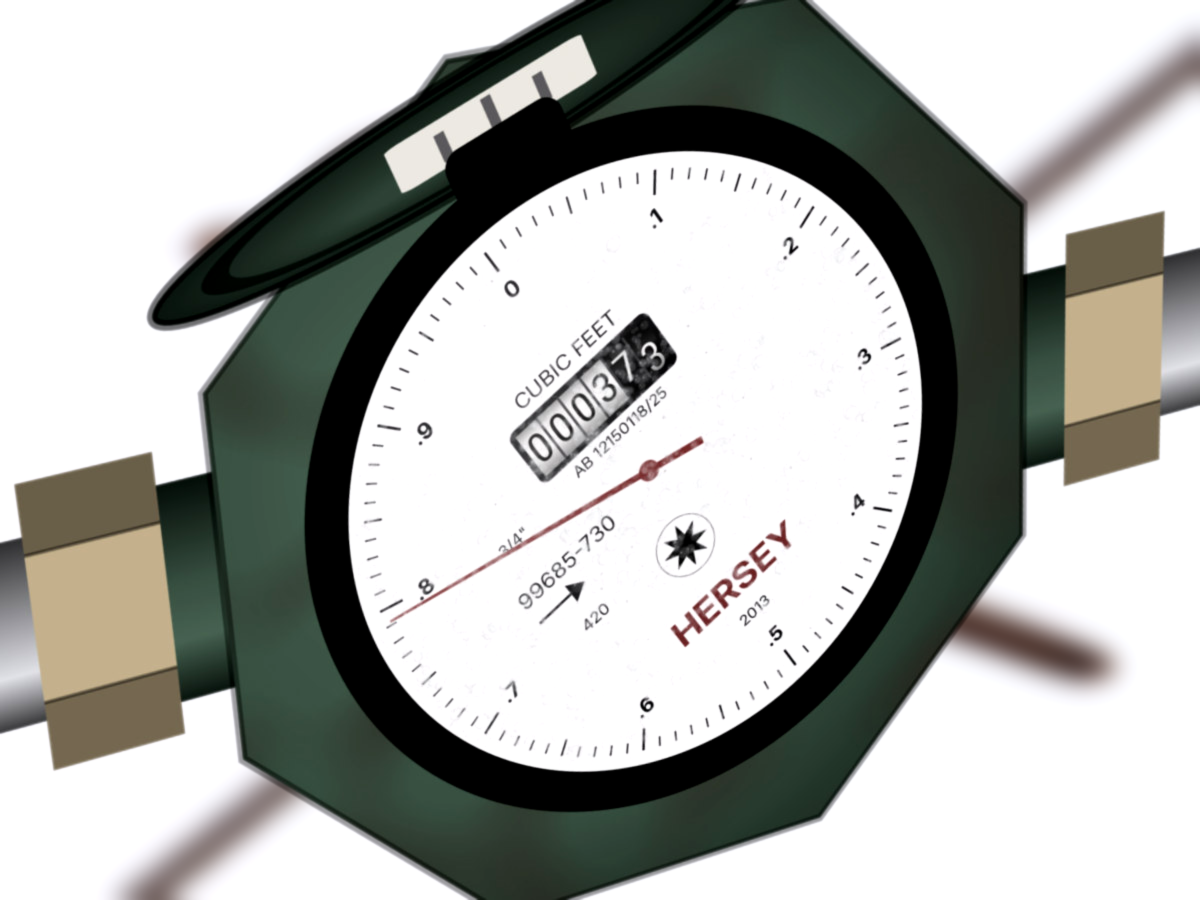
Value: 372.79; ft³
